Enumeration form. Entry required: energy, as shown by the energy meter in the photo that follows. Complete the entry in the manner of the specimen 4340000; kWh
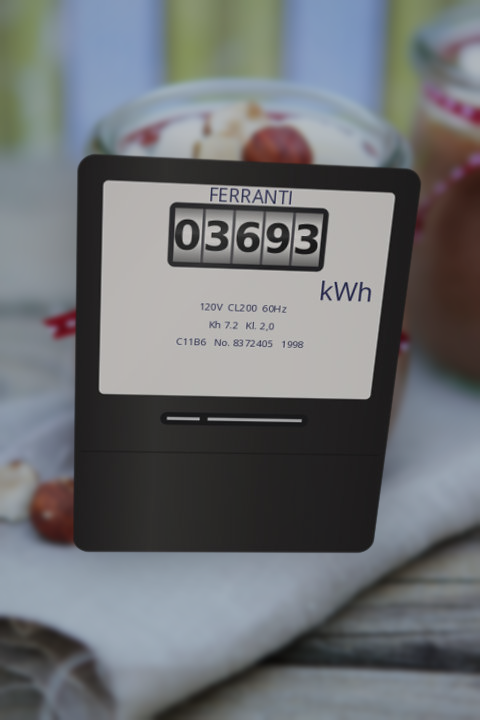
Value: 3693; kWh
